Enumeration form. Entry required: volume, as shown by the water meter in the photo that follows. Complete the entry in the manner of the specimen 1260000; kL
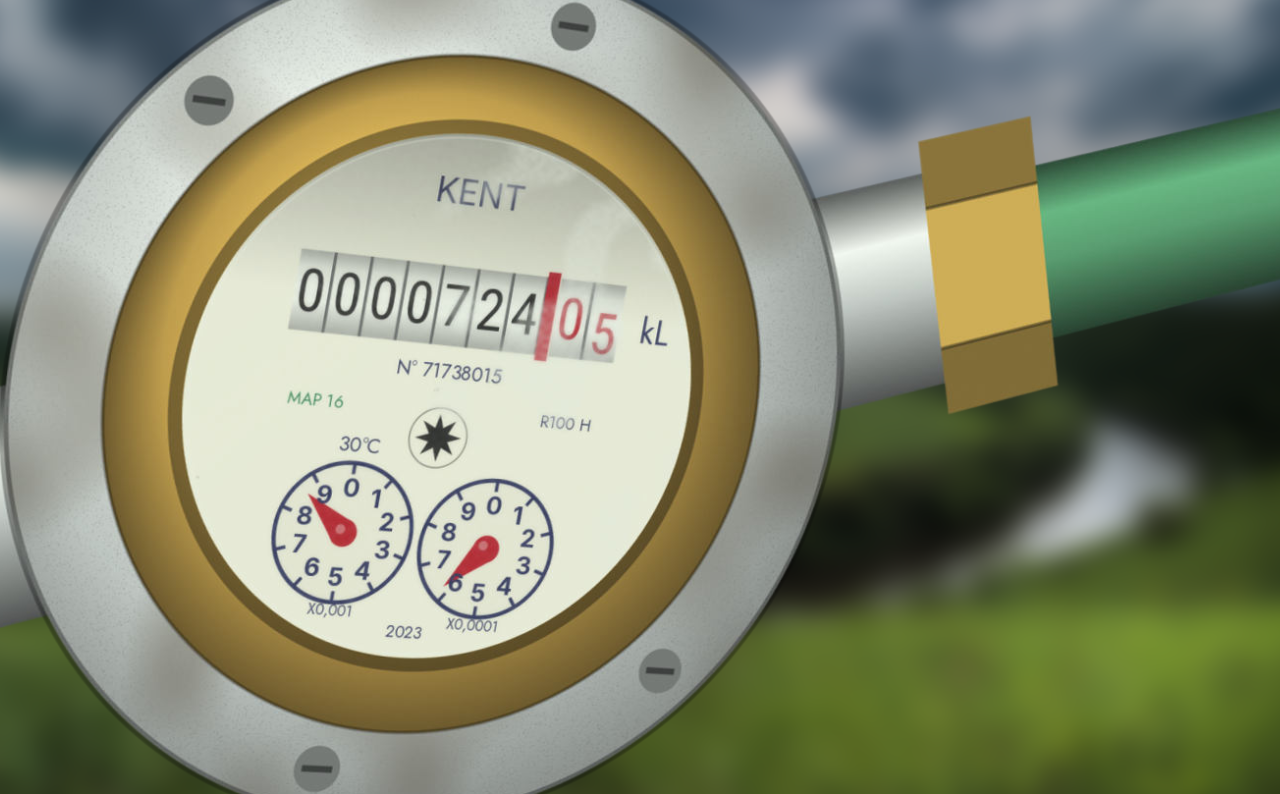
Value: 724.0486; kL
